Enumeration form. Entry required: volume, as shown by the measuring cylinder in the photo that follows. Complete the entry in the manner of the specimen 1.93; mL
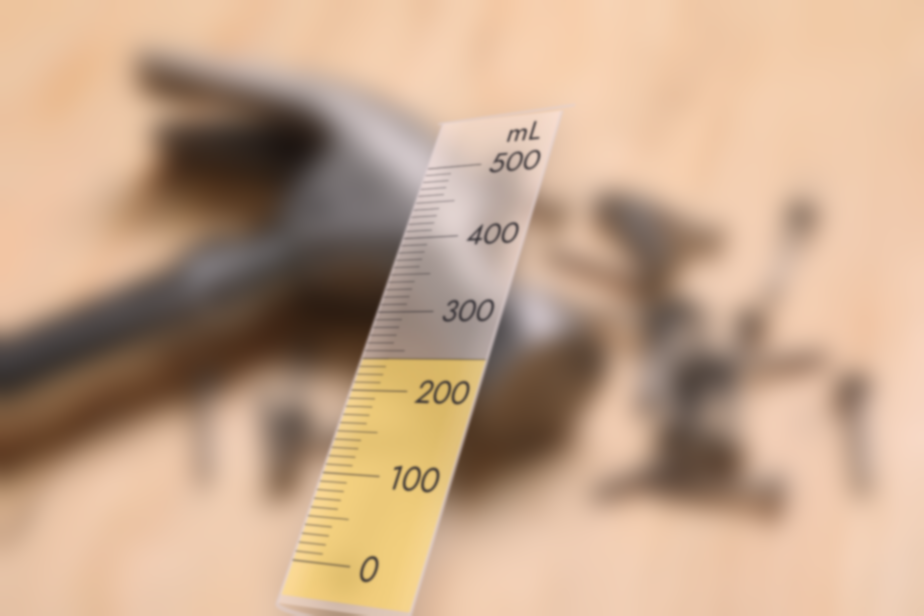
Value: 240; mL
